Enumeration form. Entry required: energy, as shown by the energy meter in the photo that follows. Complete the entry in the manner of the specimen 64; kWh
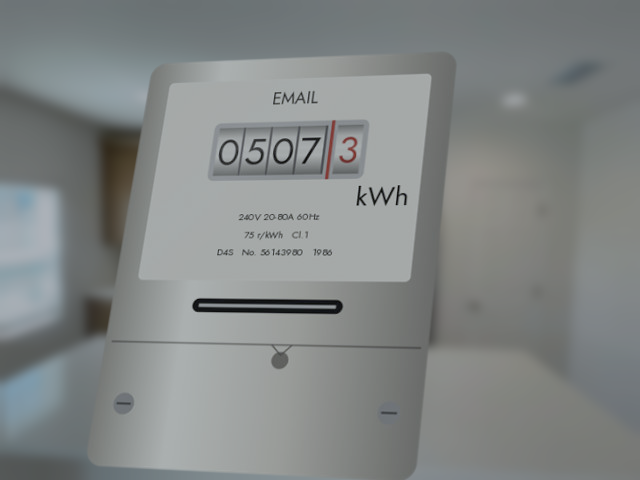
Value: 507.3; kWh
